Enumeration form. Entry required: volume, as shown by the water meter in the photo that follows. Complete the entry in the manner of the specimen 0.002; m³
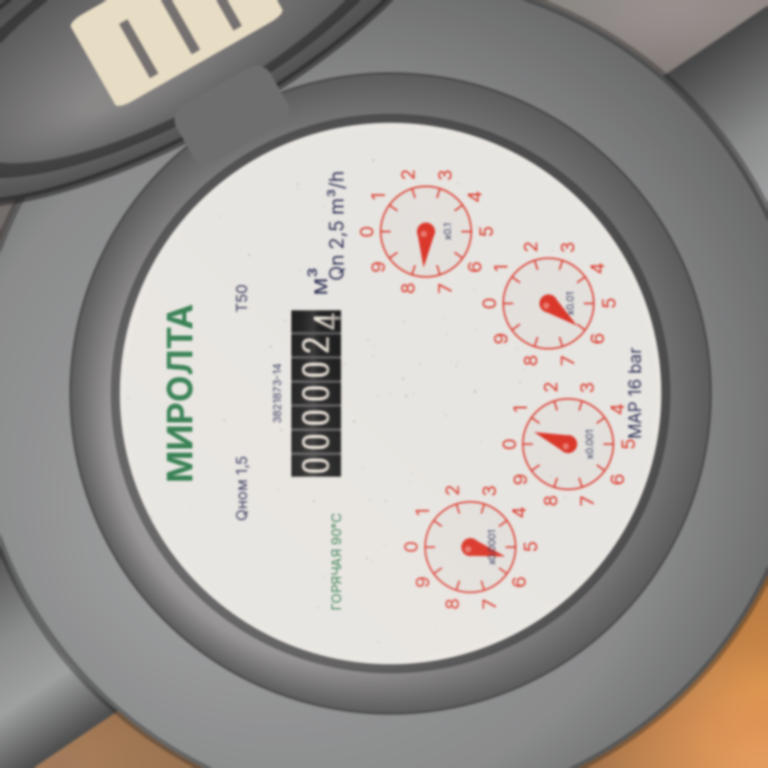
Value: 23.7605; m³
